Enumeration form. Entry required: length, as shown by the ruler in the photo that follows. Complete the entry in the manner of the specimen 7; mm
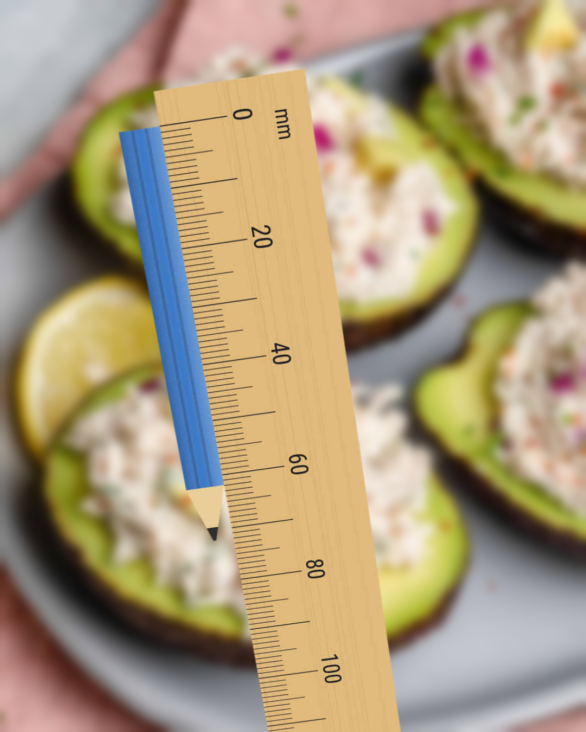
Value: 72; mm
